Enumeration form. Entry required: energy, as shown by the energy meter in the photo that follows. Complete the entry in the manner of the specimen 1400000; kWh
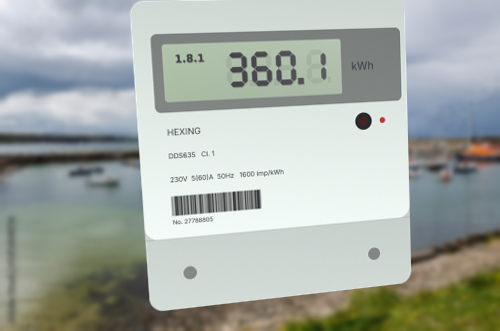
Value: 360.1; kWh
